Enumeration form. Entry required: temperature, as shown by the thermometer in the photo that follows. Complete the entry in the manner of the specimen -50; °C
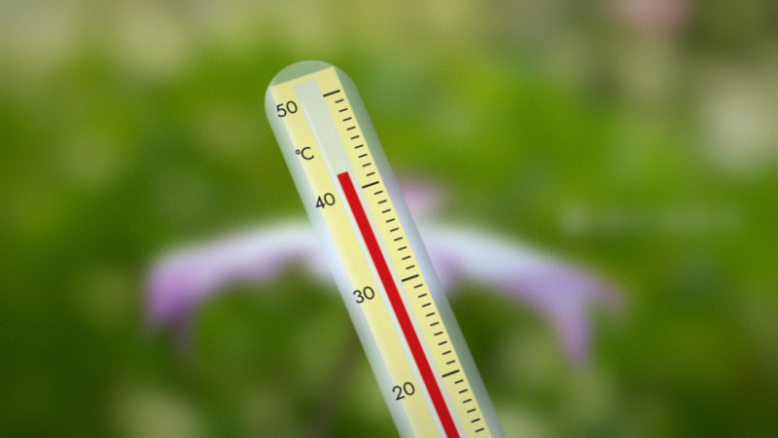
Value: 42; °C
